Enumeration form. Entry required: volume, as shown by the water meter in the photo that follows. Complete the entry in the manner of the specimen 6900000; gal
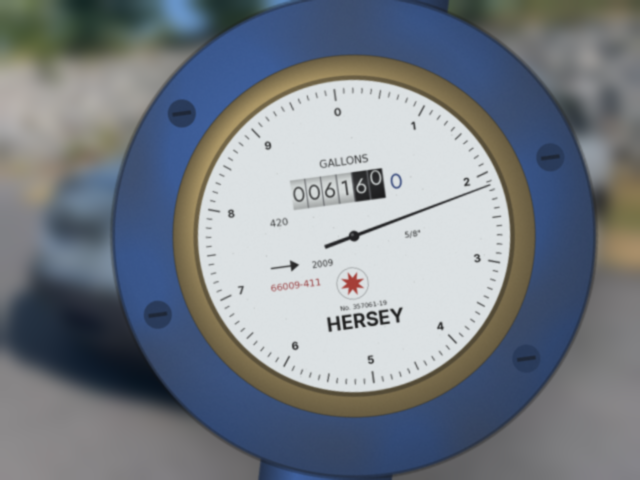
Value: 61602.1; gal
